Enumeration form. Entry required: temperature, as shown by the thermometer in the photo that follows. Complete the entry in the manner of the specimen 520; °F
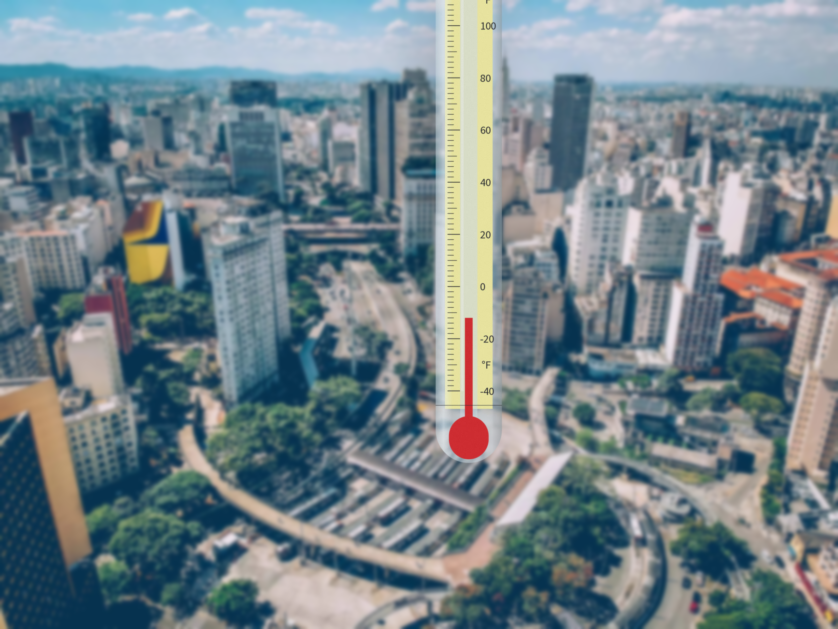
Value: -12; °F
